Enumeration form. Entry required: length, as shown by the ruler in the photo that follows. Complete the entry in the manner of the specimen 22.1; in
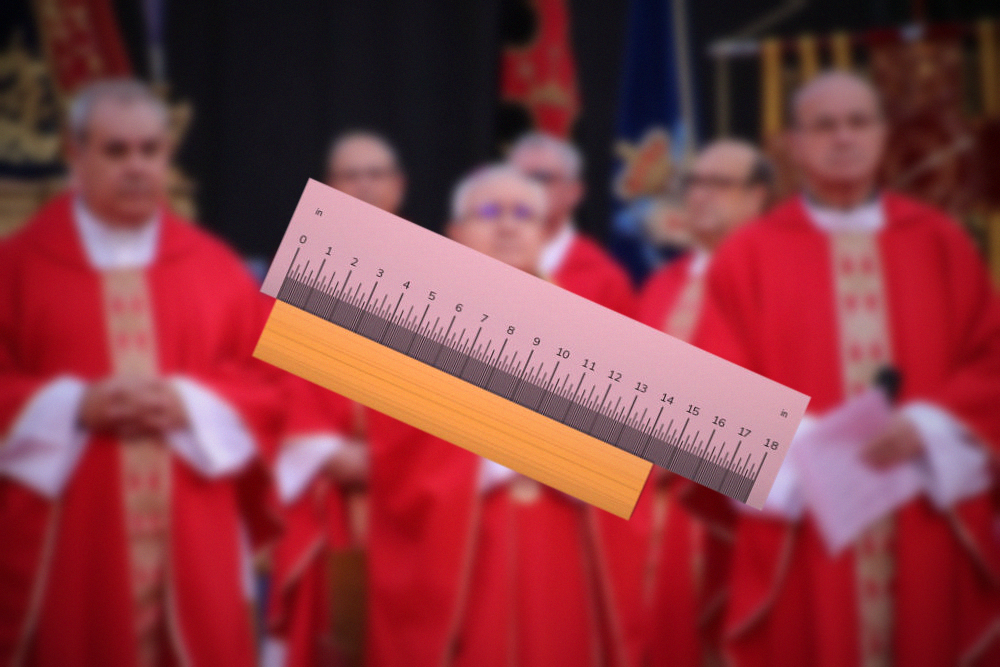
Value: 14.5; in
